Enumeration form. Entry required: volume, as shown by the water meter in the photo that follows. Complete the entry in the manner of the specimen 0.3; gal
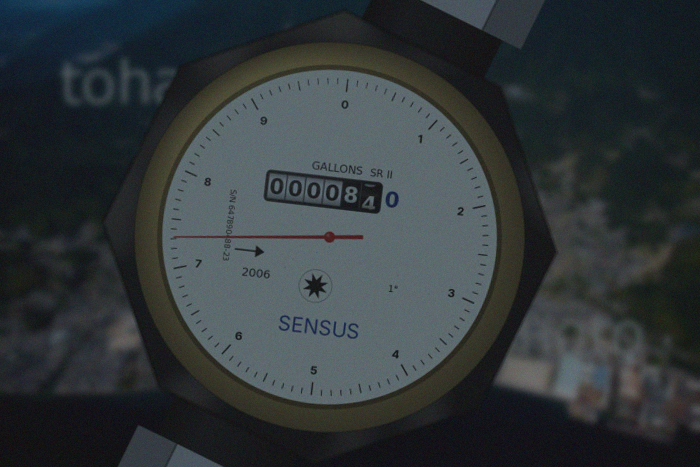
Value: 837.3; gal
